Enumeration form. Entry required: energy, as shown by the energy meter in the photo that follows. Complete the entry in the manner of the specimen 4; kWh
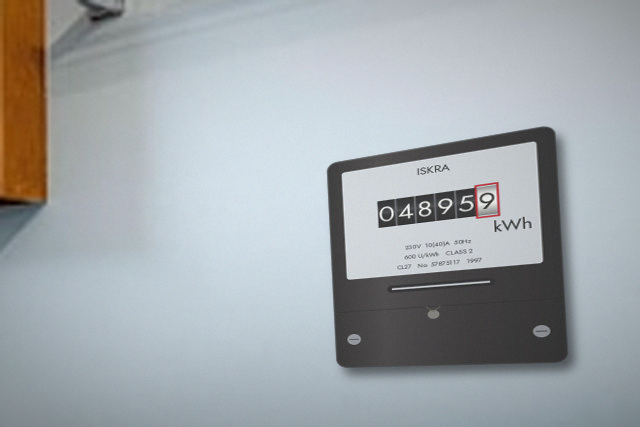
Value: 4895.9; kWh
